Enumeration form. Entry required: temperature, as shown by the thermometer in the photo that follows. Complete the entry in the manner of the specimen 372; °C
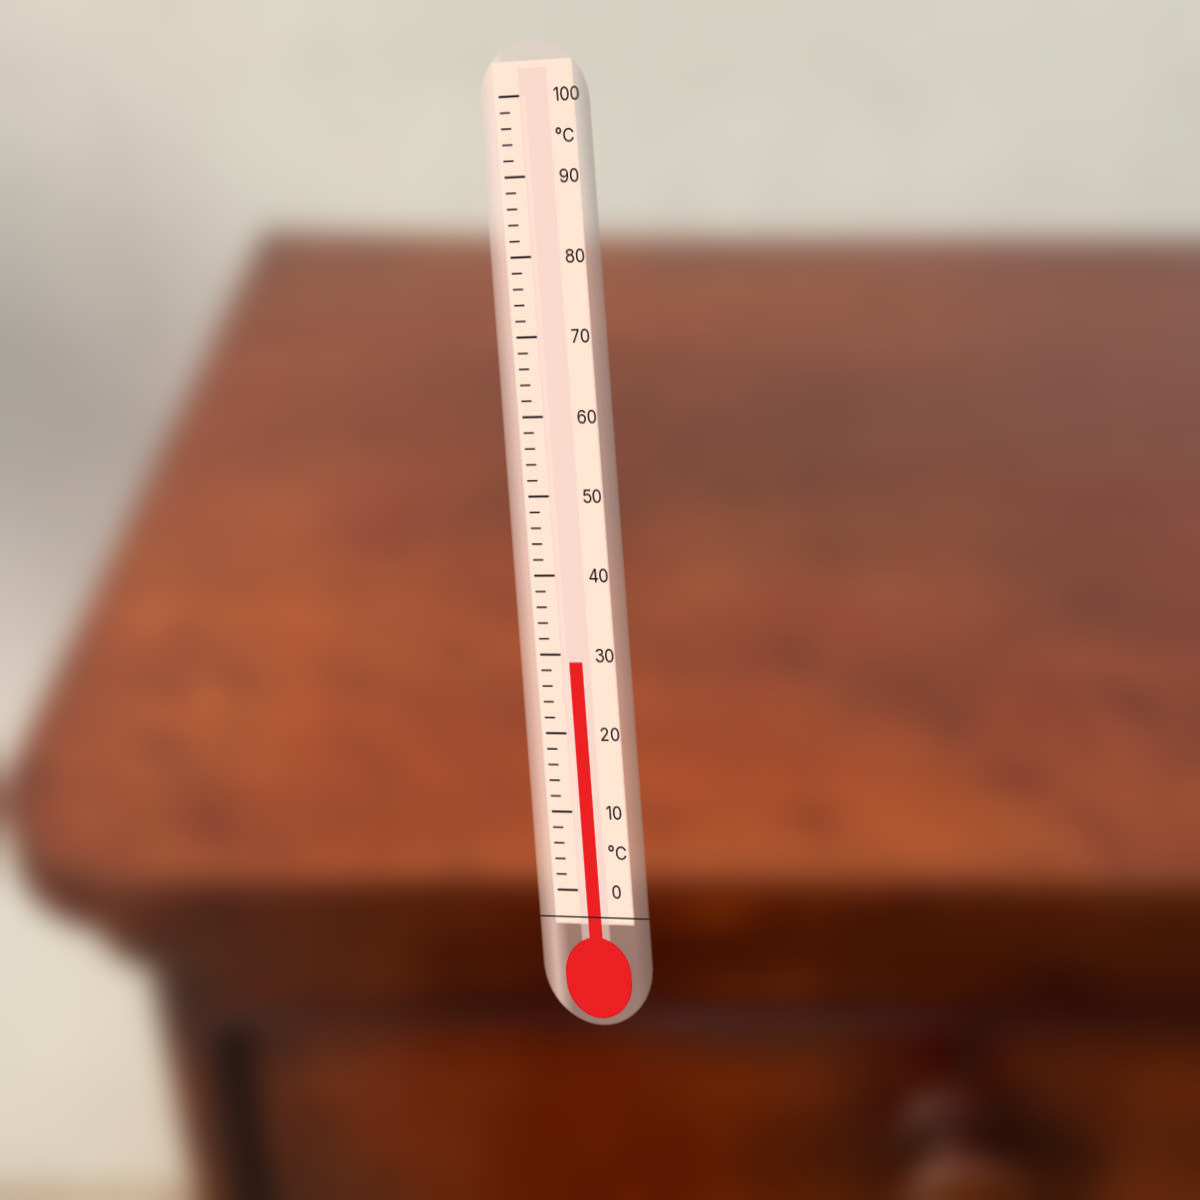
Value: 29; °C
